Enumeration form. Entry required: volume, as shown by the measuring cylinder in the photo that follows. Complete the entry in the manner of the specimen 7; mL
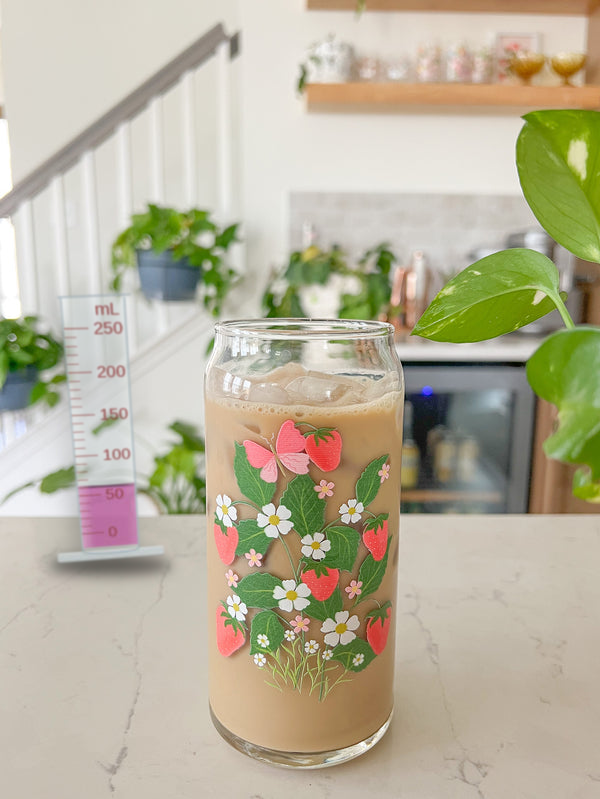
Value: 60; mL
